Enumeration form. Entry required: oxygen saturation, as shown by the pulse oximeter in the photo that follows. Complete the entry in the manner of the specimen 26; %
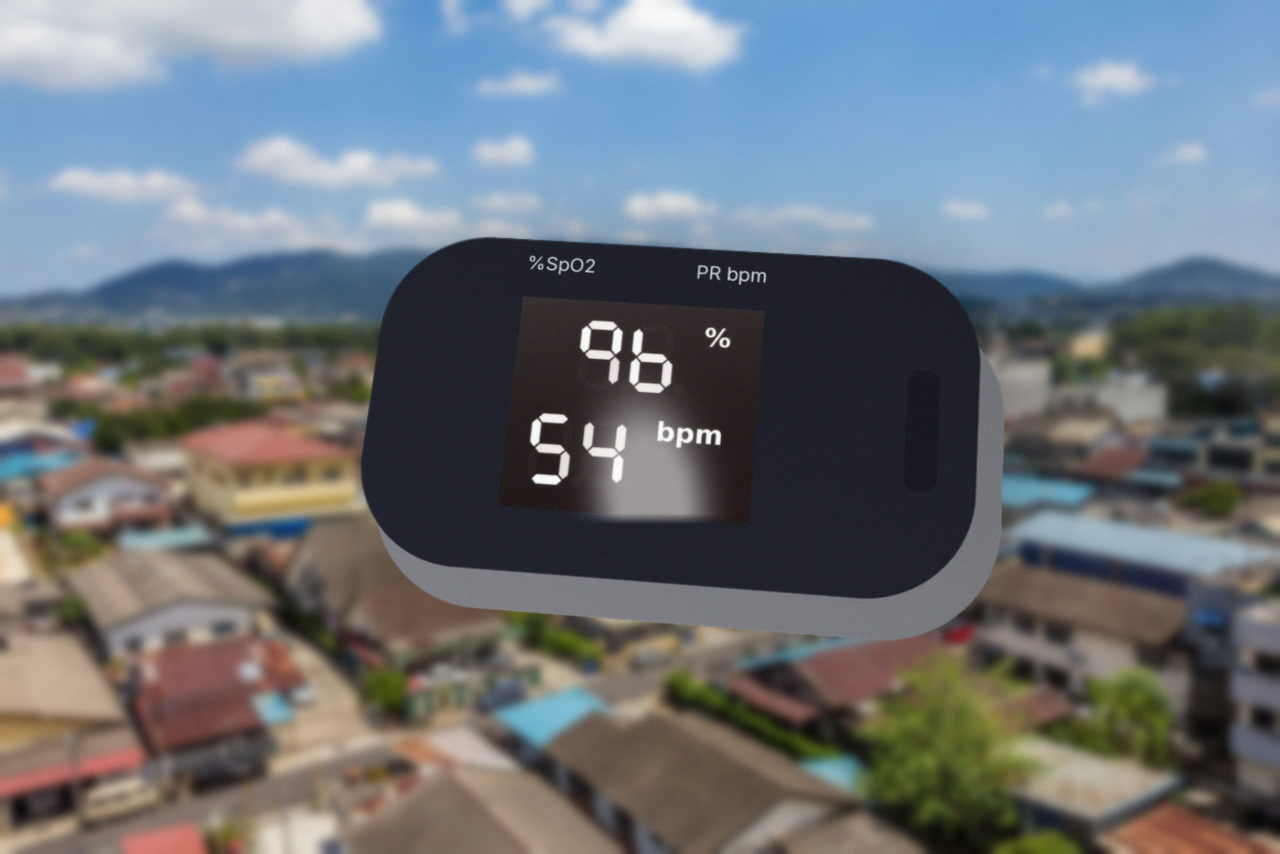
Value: 96; %
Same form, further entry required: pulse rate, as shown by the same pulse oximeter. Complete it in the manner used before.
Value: 54; bpm
